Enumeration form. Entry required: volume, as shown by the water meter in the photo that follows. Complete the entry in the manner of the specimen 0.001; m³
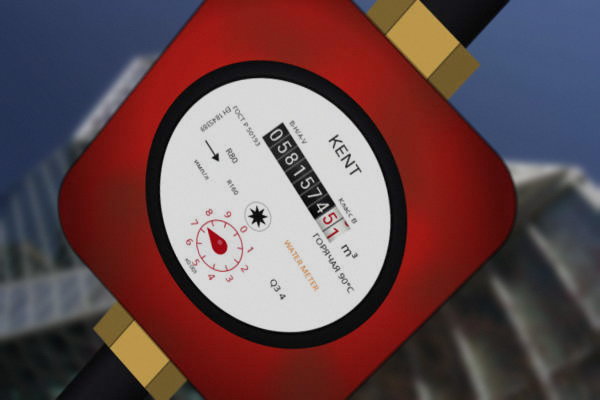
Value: 581574.507; m³
